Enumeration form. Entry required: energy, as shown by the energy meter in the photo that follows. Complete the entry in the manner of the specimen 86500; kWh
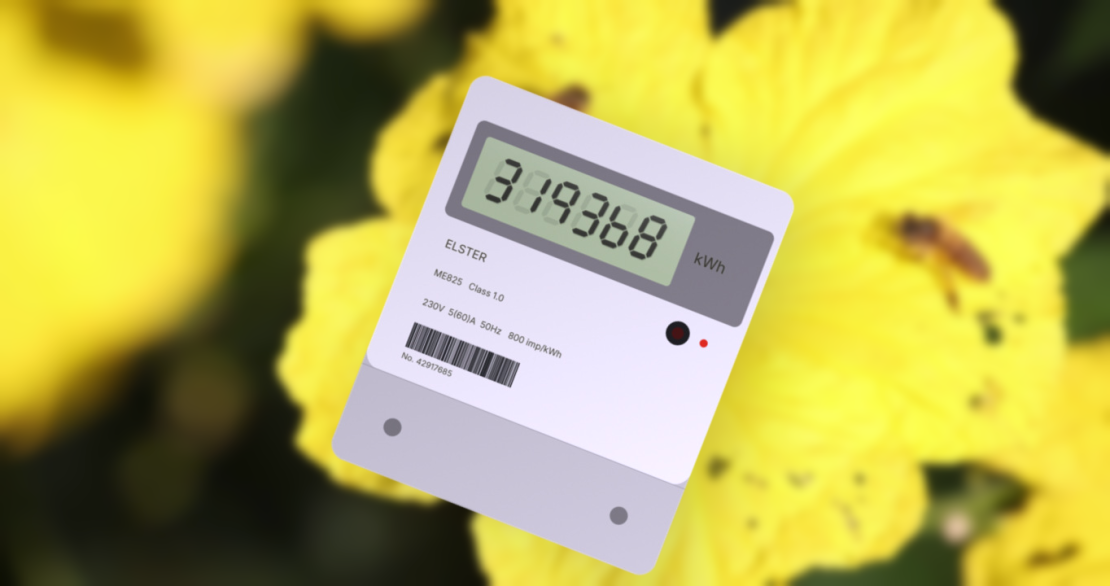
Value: 319368; kWh
